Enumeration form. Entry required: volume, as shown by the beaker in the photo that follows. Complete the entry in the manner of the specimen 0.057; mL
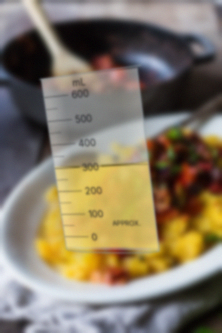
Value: 300; mL
